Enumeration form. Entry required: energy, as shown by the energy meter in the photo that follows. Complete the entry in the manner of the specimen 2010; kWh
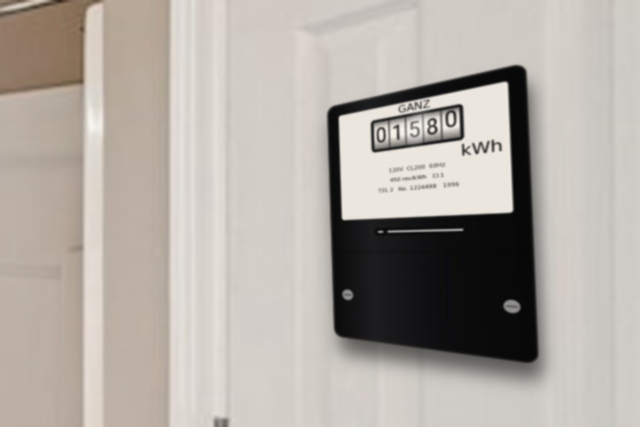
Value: 1580; kWh
